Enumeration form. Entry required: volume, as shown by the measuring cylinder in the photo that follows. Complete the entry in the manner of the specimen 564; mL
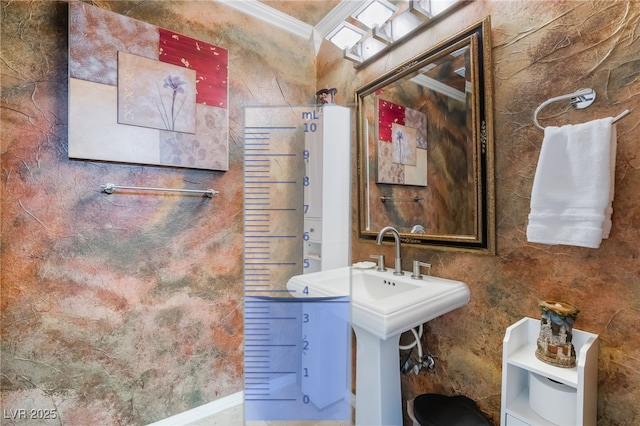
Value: 3.6; mL
